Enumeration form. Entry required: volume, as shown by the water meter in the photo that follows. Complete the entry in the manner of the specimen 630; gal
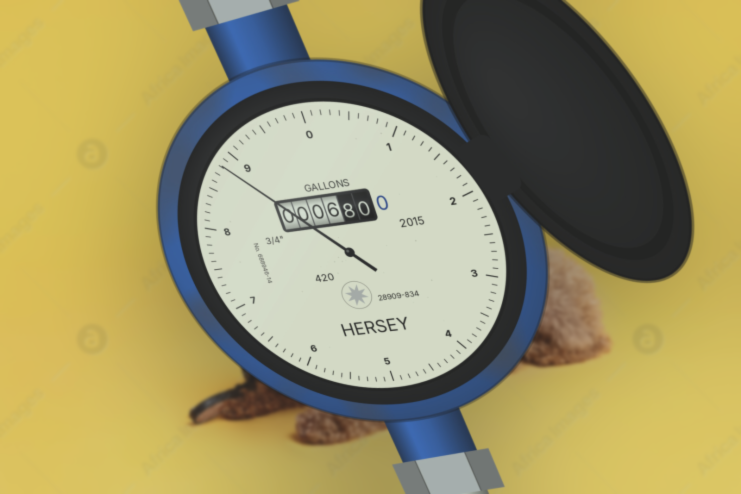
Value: 6798.8; gal
